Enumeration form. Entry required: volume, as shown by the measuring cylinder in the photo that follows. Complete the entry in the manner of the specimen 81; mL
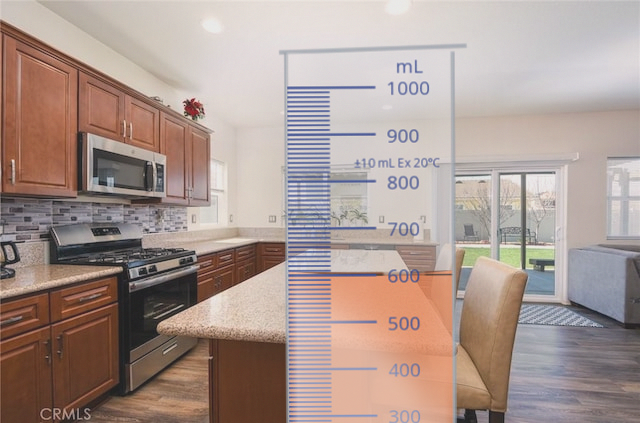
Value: 600; mL
